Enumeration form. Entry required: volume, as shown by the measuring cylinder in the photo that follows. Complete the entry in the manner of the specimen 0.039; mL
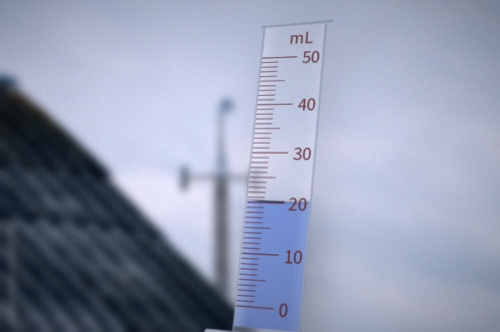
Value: 20; mL
